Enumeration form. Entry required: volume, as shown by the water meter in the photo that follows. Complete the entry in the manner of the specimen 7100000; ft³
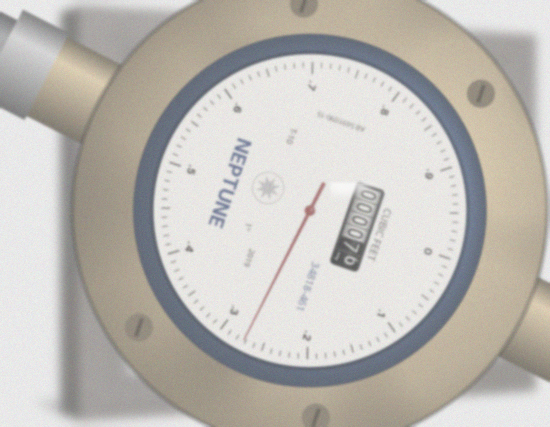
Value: 76.27; ft³
